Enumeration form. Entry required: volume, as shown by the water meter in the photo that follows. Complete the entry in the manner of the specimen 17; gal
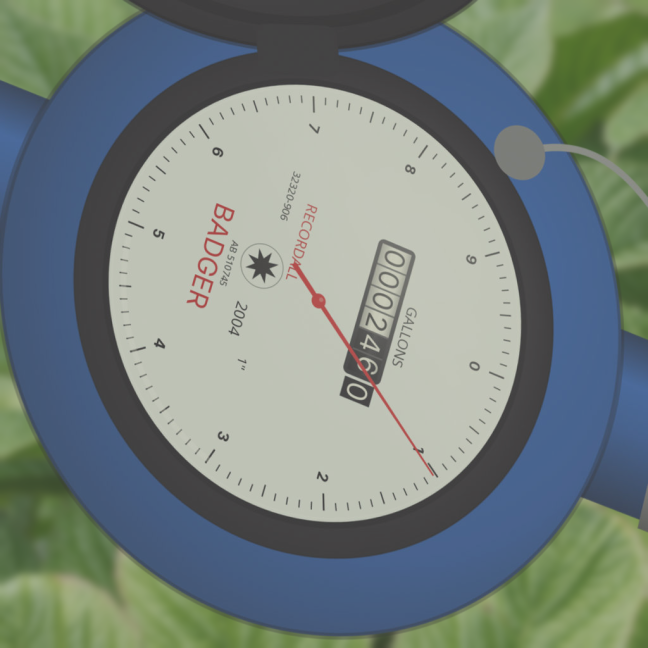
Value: 2461.0; gal
